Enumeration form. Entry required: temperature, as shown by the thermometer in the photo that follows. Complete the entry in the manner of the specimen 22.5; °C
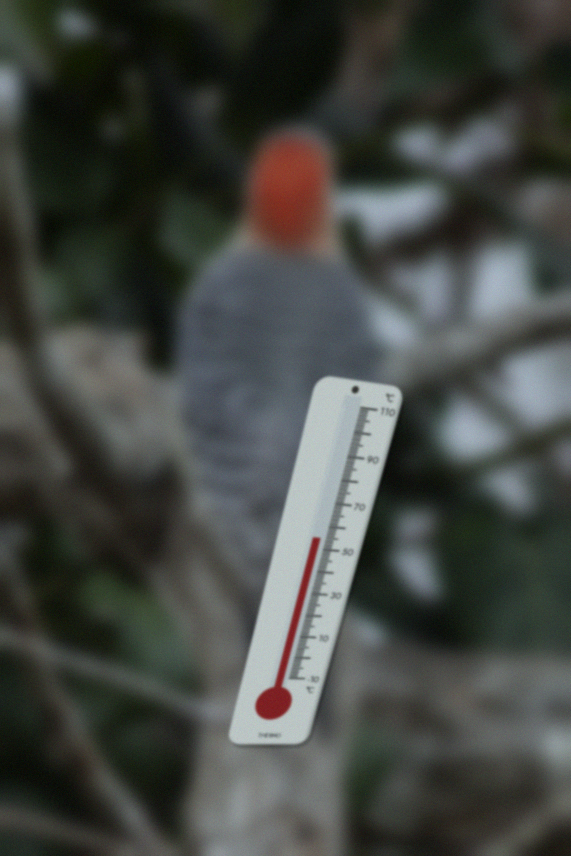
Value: 55; °C
